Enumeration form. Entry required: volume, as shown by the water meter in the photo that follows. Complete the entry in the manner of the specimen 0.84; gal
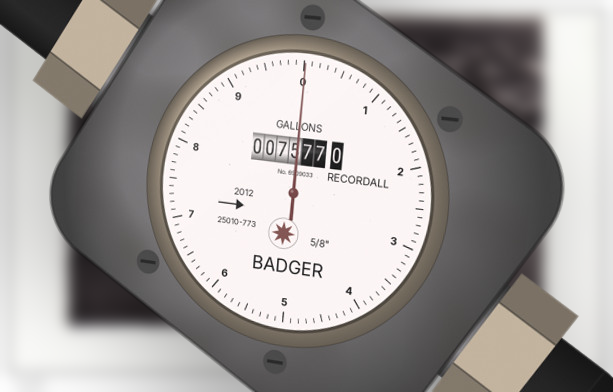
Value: 75770.0; gal
